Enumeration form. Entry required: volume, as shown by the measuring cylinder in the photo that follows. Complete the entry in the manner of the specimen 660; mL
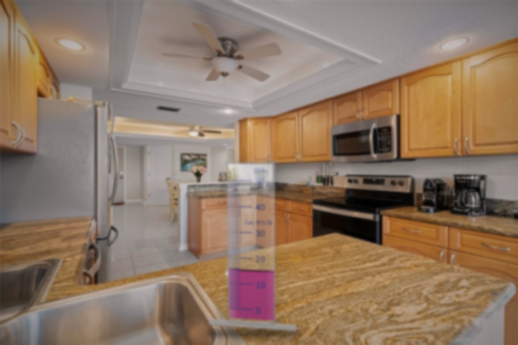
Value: 15; mL
